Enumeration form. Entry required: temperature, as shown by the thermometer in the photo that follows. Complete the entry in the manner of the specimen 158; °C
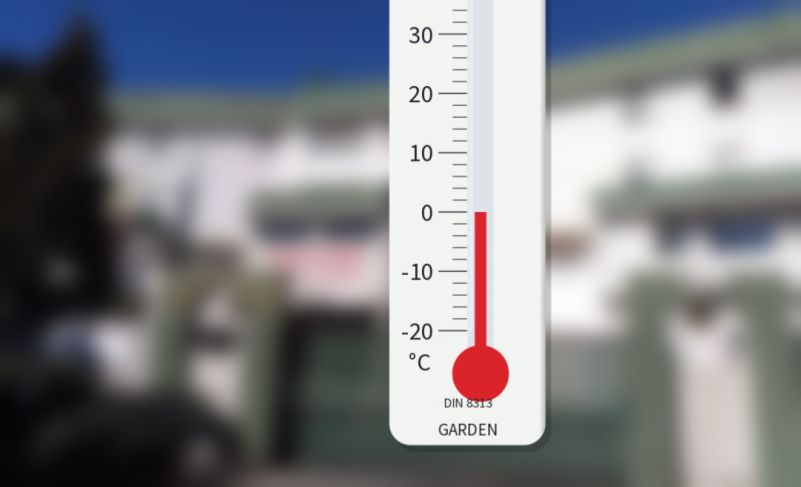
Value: 0; °C
